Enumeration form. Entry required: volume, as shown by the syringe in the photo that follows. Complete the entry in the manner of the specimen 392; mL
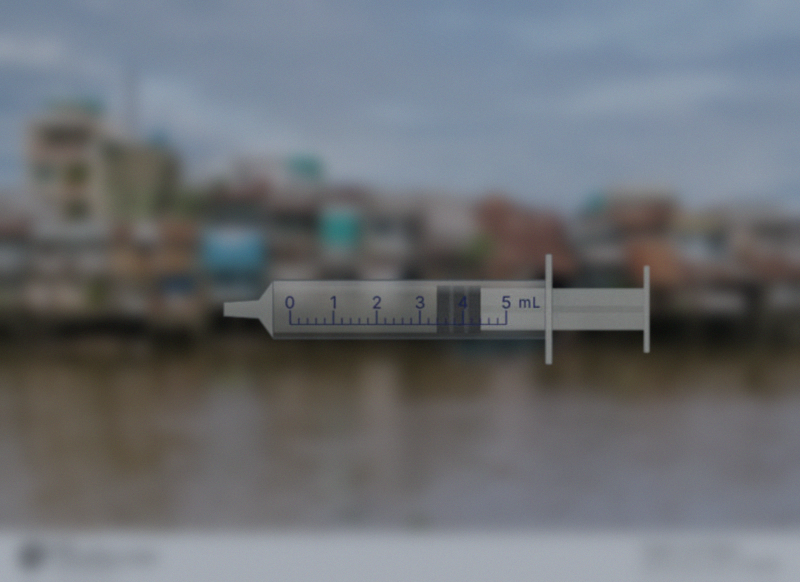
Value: 3.4; mL
